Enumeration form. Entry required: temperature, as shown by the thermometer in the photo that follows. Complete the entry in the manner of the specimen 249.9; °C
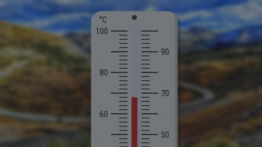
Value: 68; °C
